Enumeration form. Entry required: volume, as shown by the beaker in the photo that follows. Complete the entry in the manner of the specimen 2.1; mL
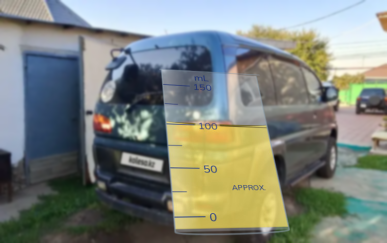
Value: 100; mL
